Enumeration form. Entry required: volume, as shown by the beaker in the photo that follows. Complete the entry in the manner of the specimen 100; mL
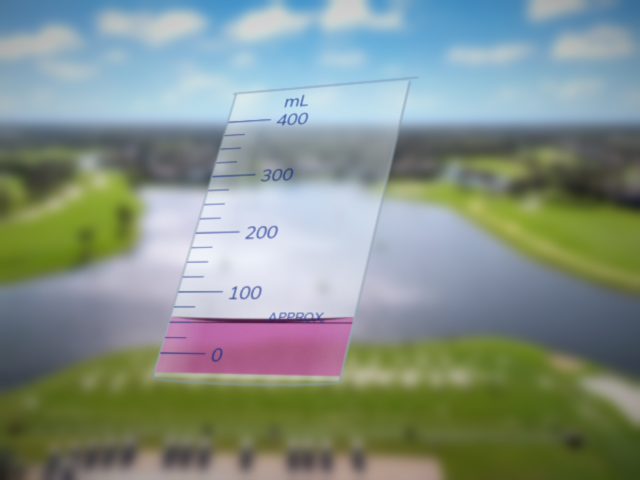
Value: 50; mL
